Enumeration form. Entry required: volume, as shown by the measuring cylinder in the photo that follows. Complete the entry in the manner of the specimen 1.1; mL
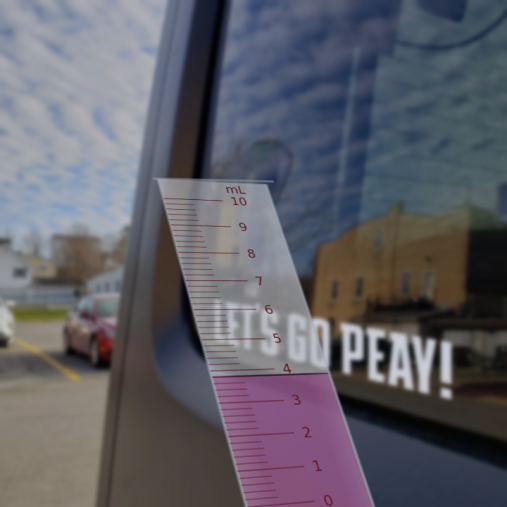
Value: 3.8; mL
